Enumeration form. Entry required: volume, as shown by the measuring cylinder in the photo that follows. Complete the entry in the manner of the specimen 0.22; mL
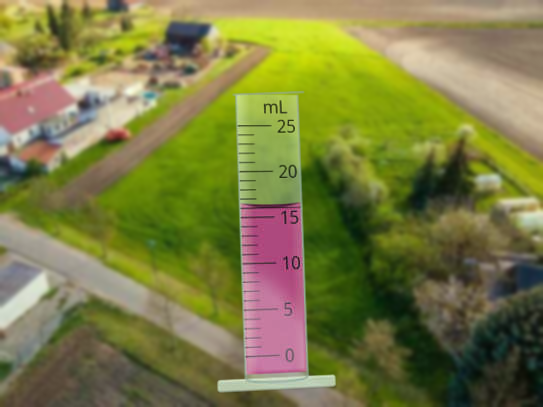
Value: 16; mL
